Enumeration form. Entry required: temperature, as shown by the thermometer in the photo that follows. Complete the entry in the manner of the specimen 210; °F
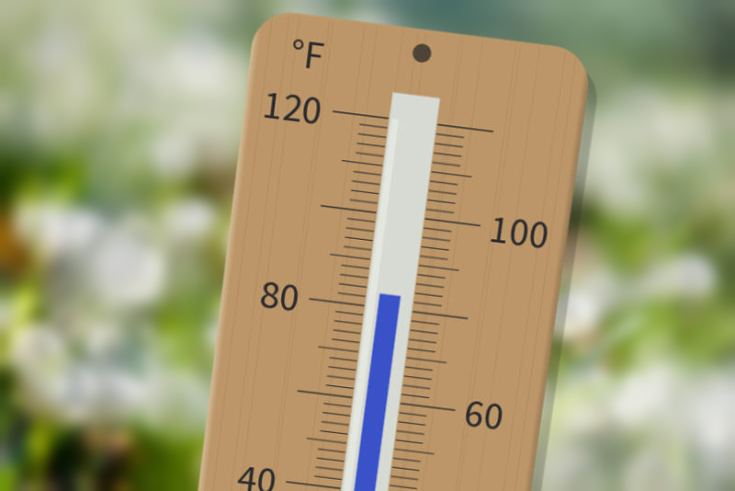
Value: 83; °F
